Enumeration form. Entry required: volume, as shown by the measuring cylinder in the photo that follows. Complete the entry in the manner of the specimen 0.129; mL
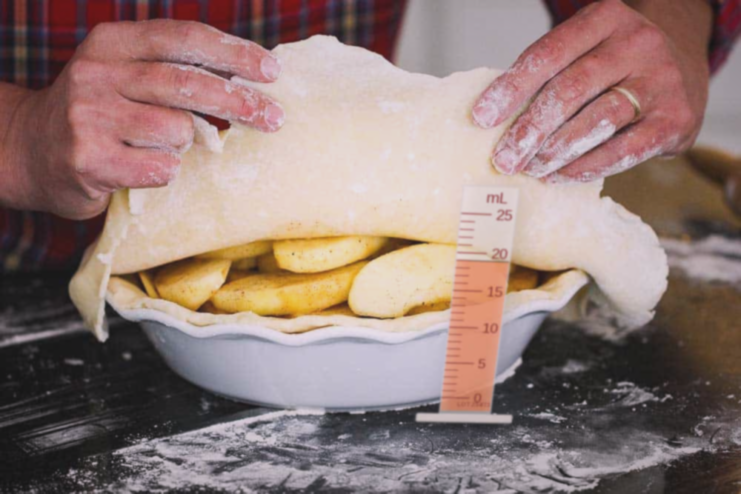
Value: 19; mL
